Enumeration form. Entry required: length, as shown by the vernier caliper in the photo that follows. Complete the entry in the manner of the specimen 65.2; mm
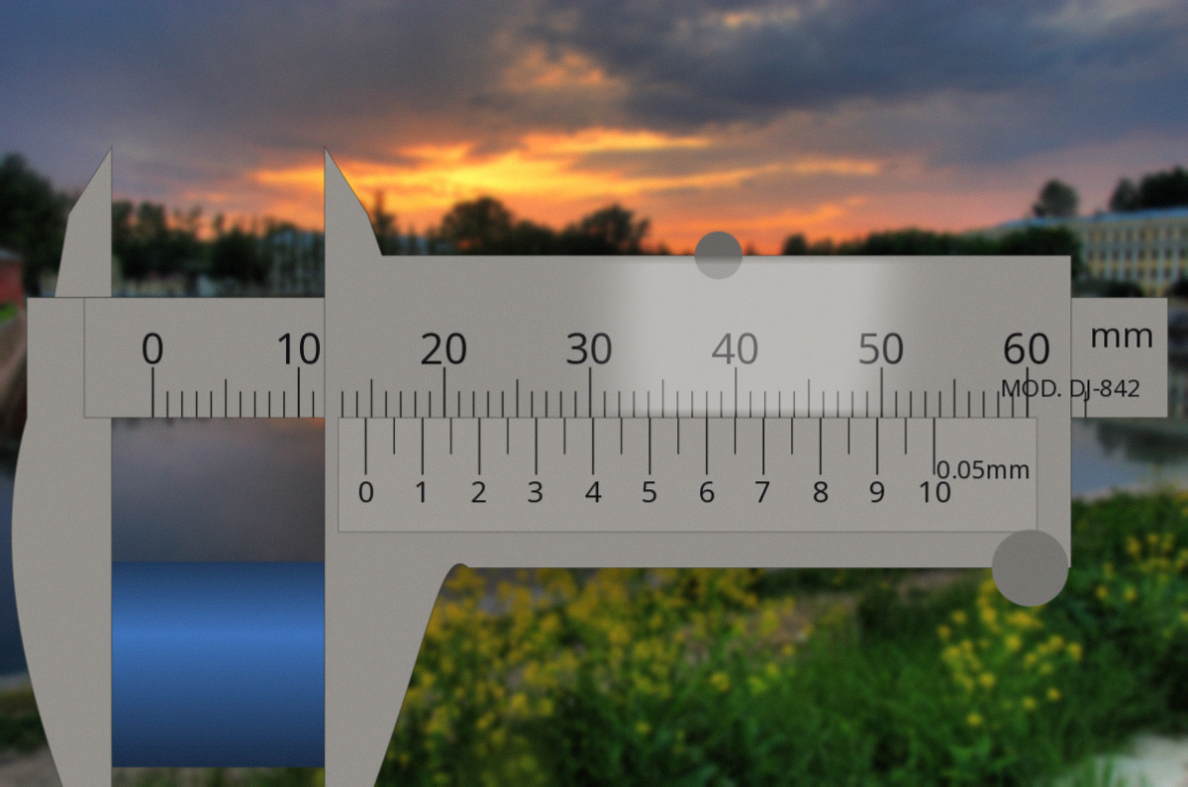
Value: 14.6; mm
